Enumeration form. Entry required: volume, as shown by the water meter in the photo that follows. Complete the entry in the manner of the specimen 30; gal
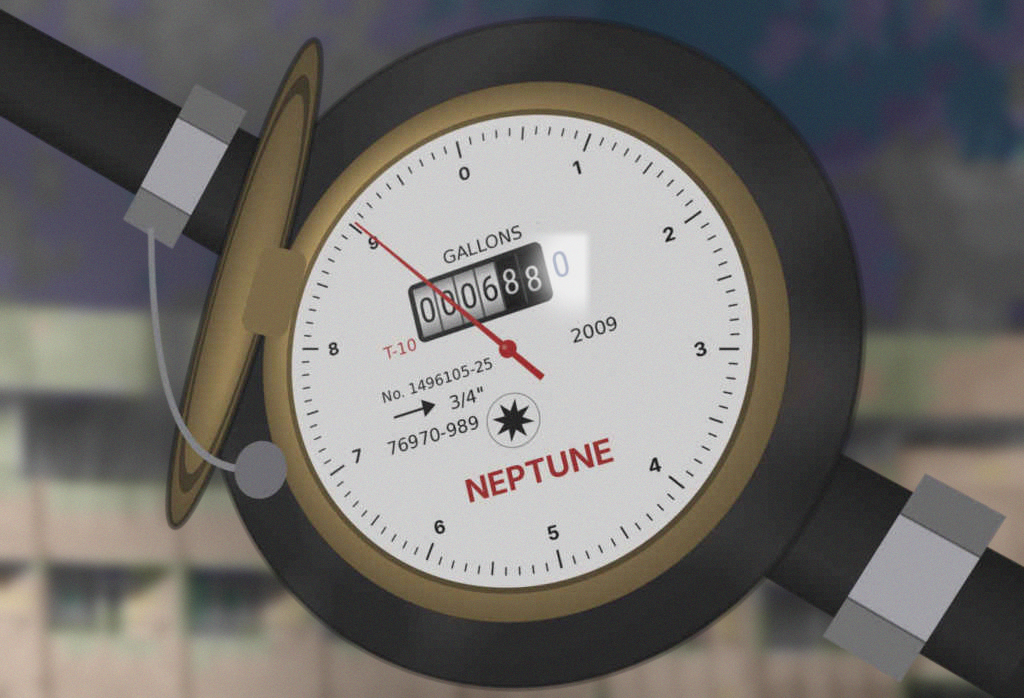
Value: 6879.0; gal
